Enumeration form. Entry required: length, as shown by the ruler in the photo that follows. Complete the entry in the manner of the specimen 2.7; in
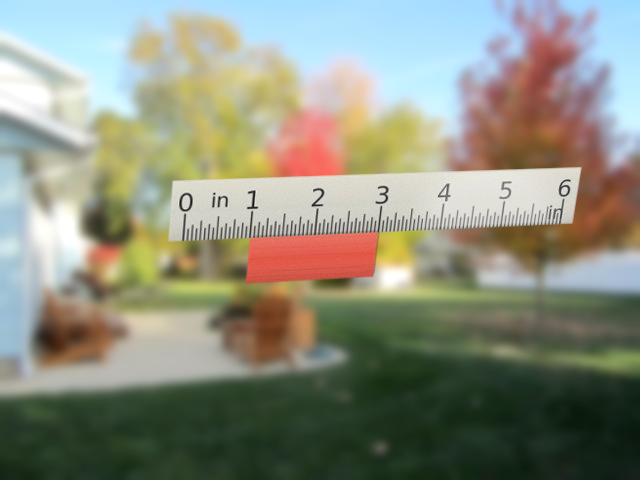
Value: 2; in
